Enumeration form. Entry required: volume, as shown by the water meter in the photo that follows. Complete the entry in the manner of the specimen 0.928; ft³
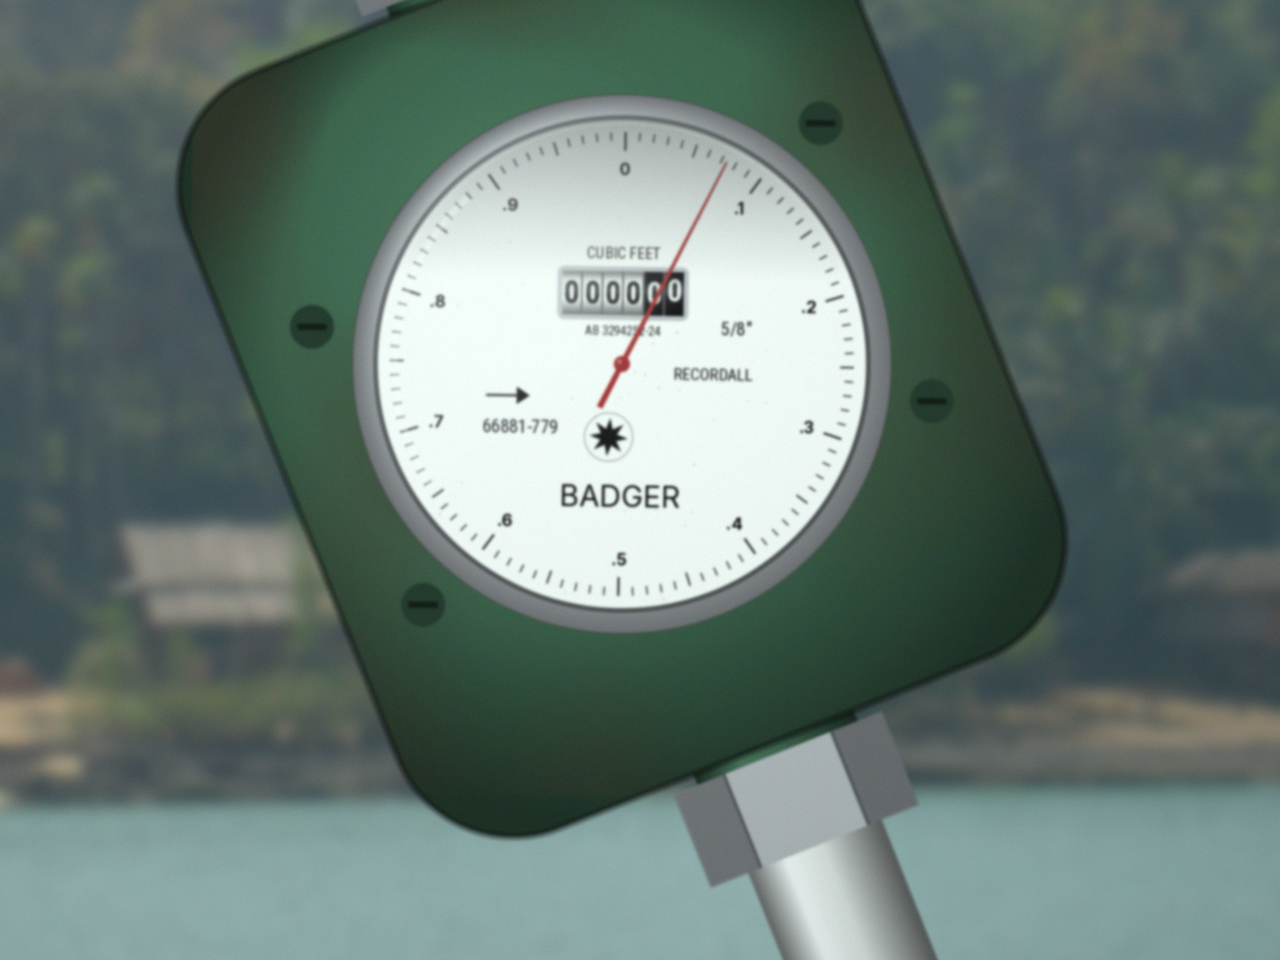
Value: 0.07; ft³
